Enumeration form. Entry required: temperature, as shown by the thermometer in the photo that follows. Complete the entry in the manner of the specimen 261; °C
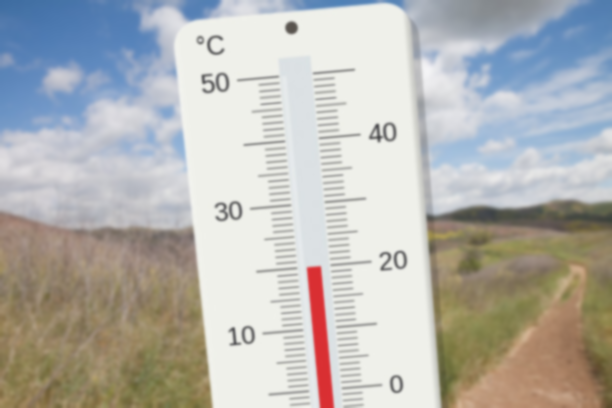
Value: 20; °C
